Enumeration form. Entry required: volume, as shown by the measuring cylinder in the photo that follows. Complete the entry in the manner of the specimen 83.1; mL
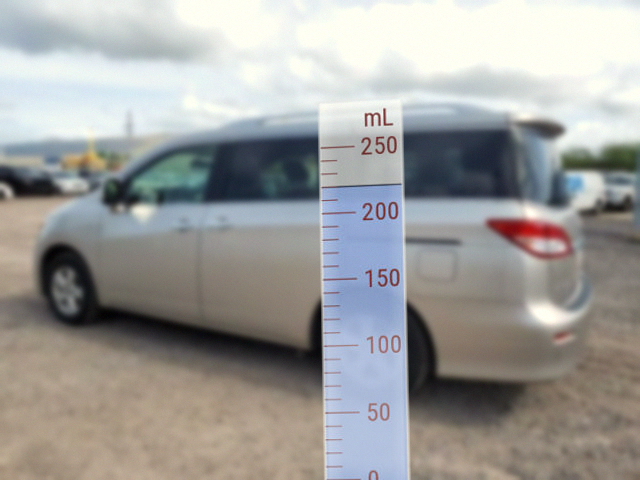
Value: 220; mL
